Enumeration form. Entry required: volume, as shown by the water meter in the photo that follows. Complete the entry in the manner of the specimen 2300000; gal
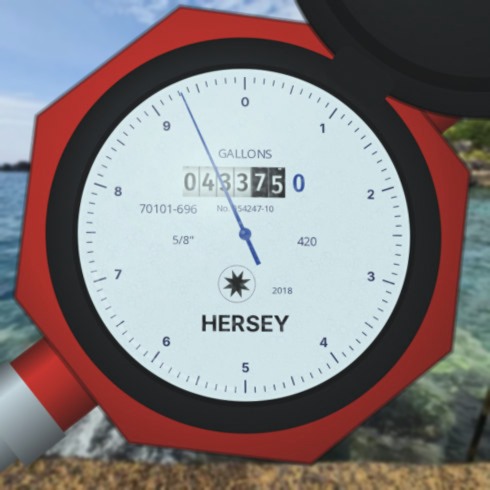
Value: 433749.3; gal
